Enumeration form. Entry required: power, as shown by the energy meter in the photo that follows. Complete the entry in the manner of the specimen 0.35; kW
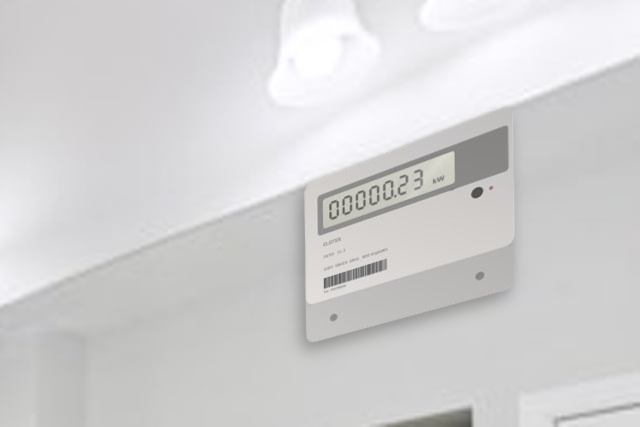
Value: 0.23; kW
